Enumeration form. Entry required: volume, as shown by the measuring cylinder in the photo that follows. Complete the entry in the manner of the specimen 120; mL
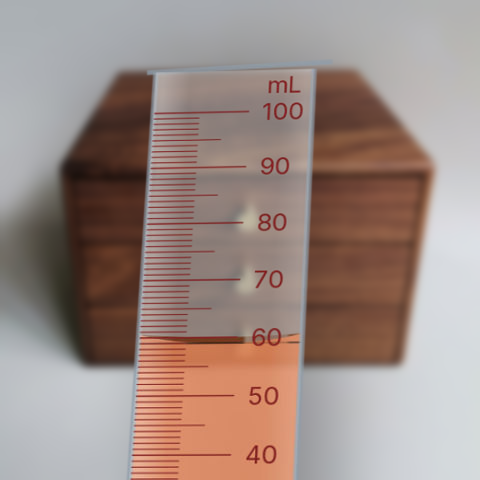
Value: 59; mL
